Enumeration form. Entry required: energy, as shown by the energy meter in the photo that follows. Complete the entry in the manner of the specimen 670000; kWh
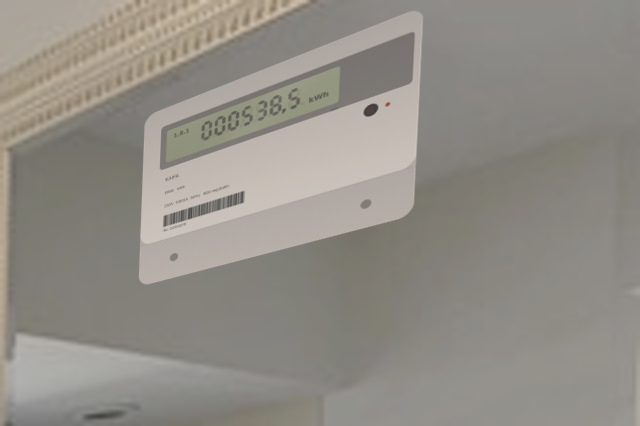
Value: 538.5; kWh
